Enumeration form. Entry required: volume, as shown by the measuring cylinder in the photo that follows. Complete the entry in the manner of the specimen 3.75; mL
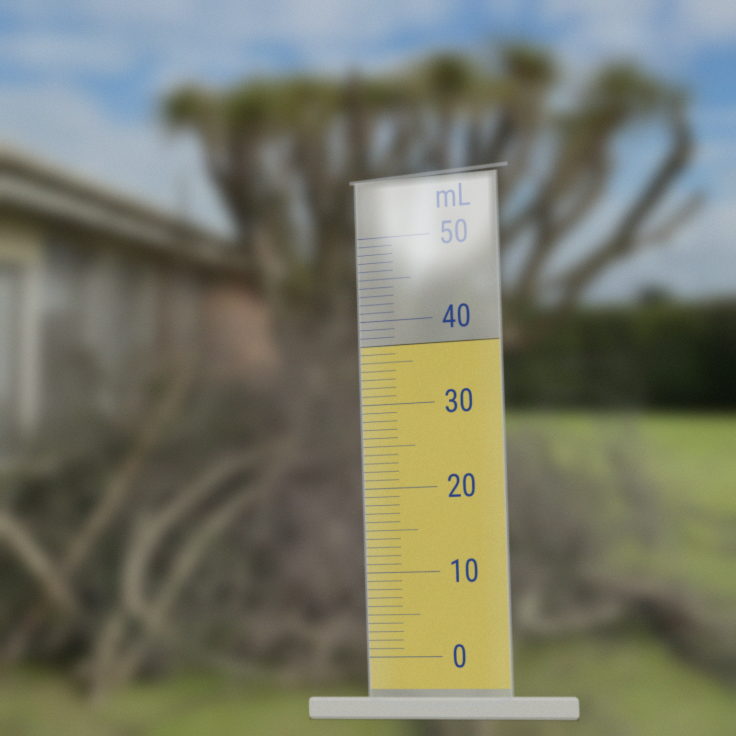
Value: 37; mL
